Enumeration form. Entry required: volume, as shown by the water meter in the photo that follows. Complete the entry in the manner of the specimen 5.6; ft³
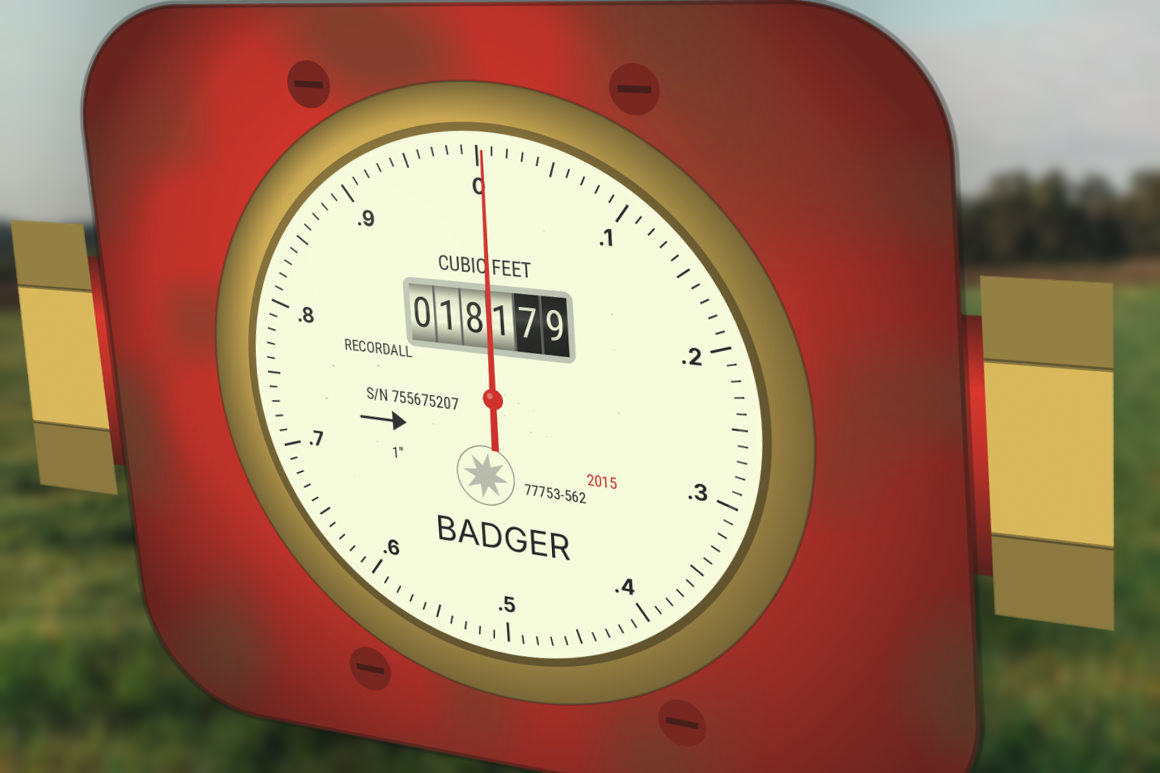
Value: 18179.00; ft³
